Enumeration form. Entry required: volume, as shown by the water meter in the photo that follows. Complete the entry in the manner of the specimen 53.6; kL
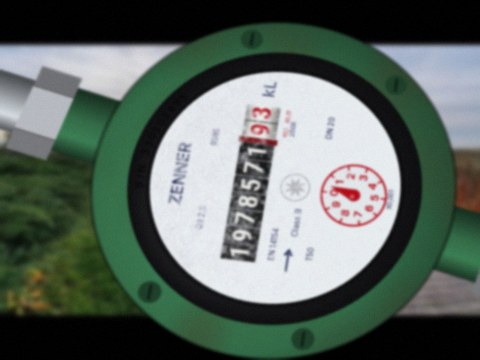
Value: 1978571.930; kL
